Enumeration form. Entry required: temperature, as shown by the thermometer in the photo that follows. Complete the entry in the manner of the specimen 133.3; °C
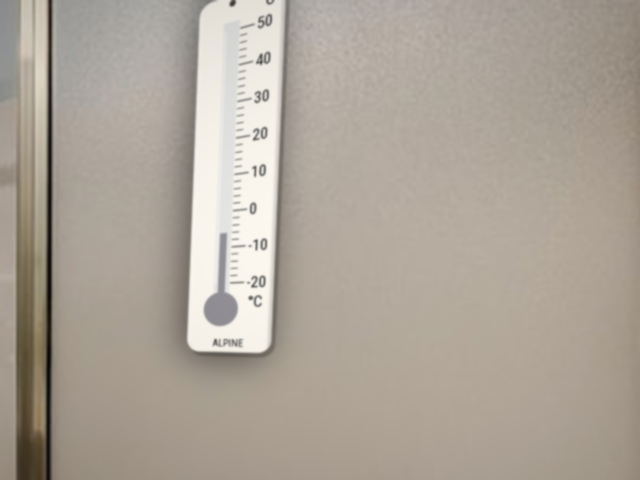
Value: -6; °C
